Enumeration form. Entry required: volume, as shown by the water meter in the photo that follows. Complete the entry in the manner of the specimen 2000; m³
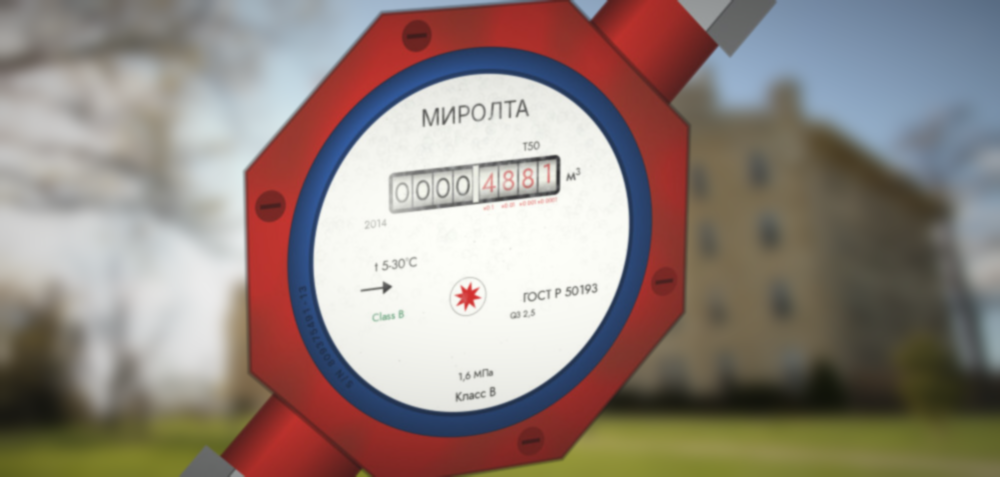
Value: 0.4881; m³
